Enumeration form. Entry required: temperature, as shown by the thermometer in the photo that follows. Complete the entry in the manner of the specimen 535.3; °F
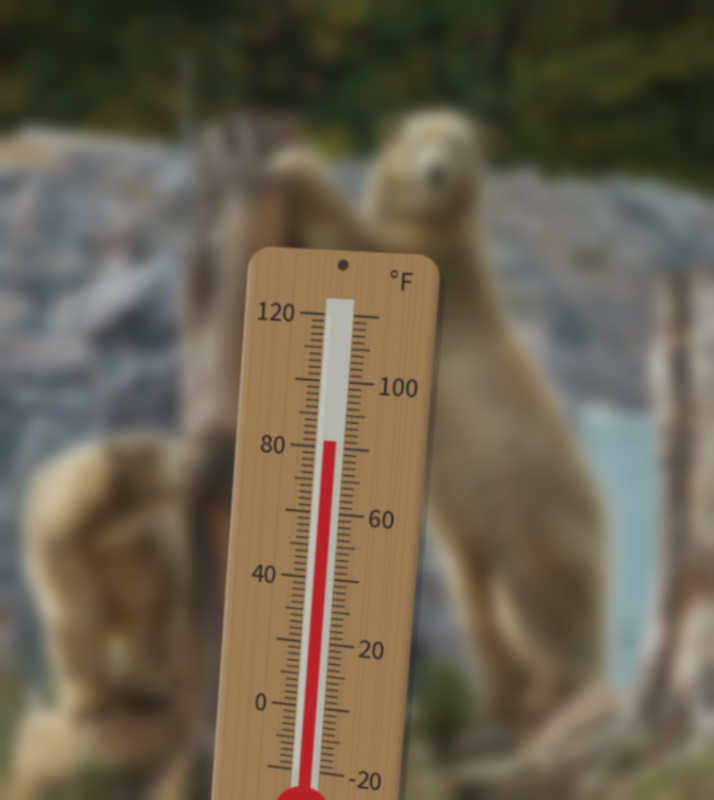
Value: 82; °F
